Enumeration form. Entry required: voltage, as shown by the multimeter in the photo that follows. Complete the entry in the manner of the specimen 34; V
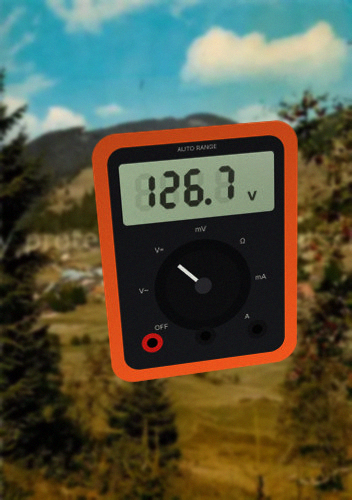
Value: 126.7; V
